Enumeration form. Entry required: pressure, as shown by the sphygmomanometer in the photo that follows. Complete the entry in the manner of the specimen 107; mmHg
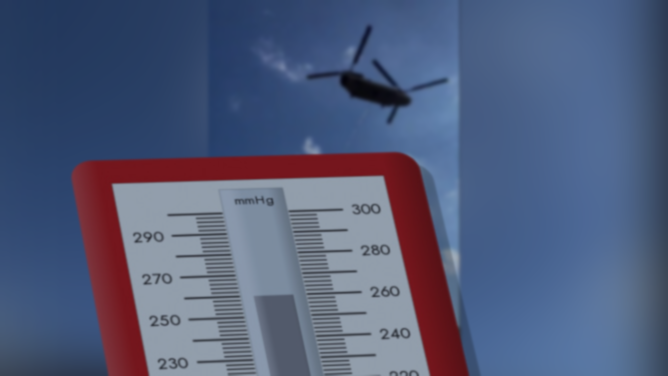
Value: 260; mmHg
